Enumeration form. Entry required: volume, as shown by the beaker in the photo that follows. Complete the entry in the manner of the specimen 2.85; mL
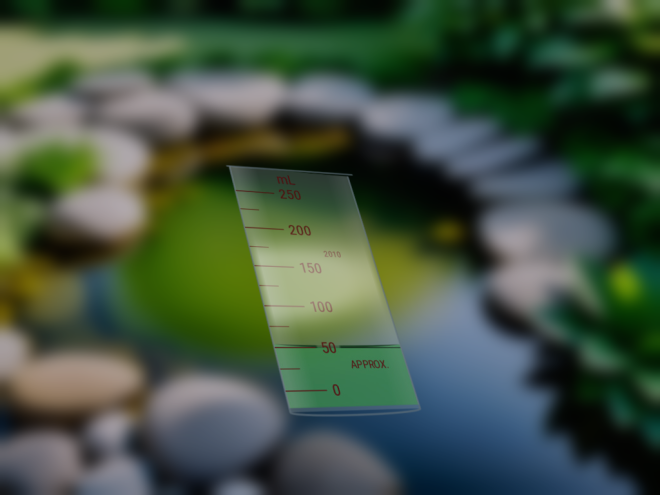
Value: 50; mL
